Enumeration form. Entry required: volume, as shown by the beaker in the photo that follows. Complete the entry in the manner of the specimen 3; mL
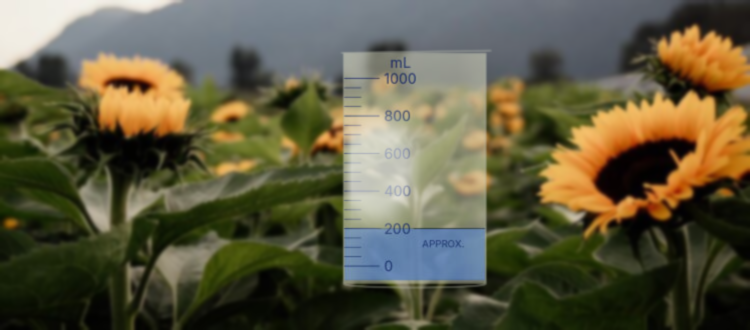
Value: 200; mL
